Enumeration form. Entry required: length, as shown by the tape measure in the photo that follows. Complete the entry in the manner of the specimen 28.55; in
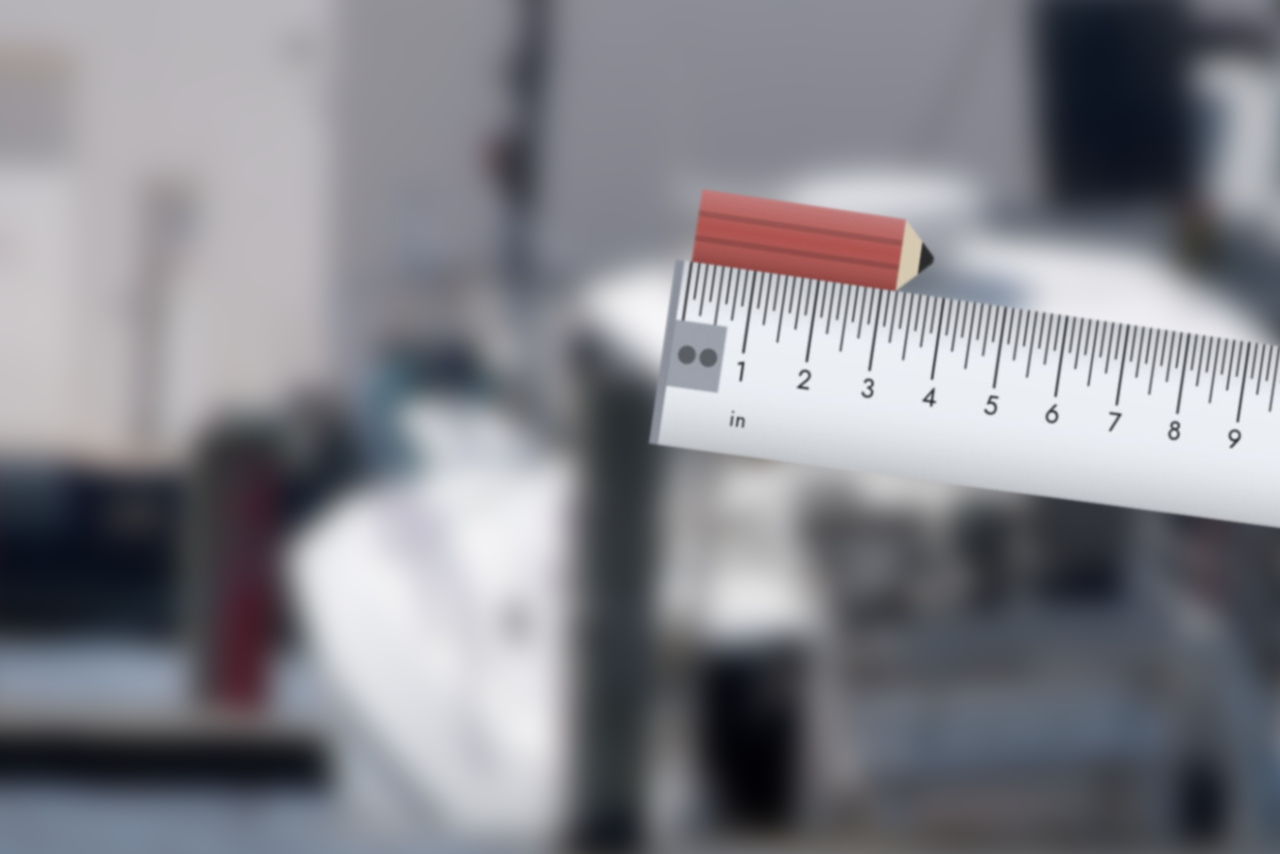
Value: 3.75; in
